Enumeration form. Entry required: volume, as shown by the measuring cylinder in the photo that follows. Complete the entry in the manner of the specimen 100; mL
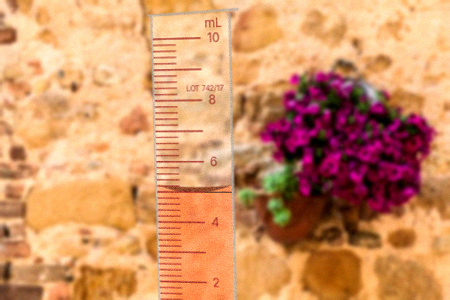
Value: 5; mL
